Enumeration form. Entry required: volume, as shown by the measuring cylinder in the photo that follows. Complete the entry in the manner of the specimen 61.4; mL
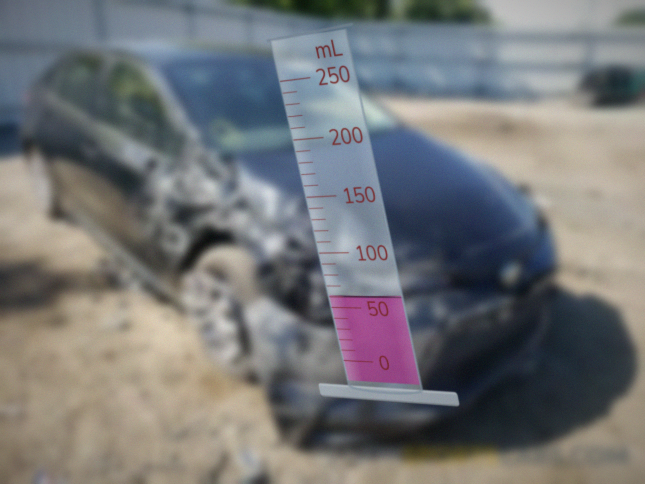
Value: 60; mL
